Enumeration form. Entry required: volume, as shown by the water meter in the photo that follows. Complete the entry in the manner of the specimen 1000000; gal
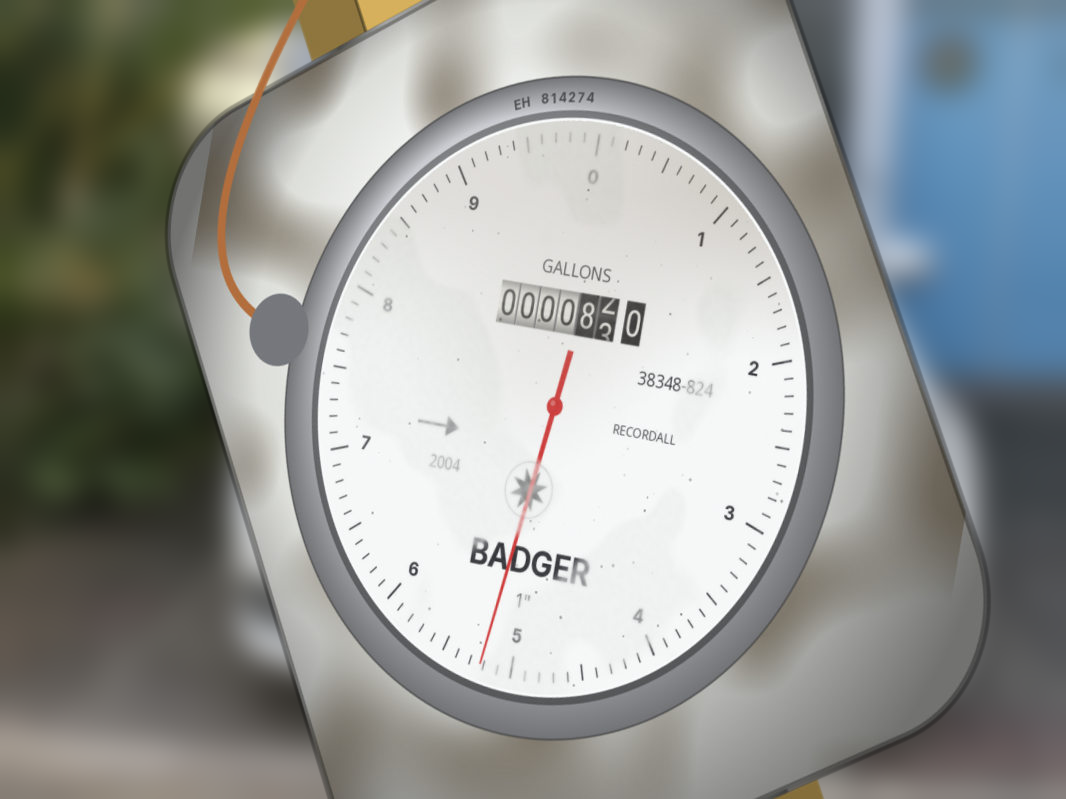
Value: 825.2; gal
